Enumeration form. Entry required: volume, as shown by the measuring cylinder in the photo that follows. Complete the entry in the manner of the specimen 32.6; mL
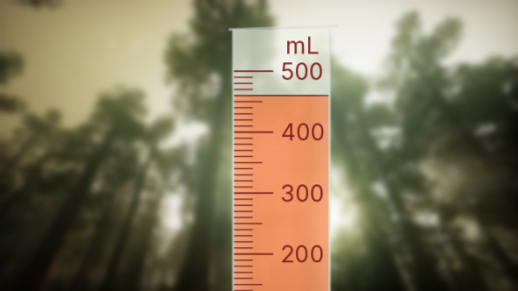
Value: 460; mL
